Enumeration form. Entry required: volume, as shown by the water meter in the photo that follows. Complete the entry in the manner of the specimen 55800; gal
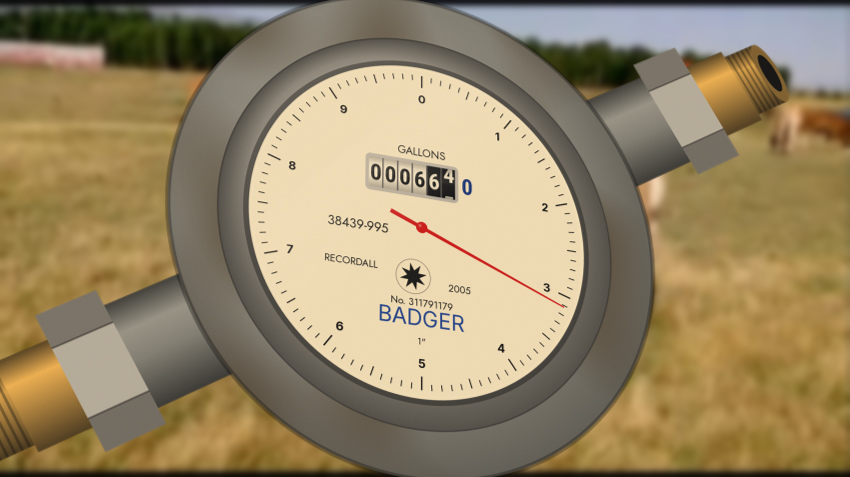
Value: 6643.1; gal
